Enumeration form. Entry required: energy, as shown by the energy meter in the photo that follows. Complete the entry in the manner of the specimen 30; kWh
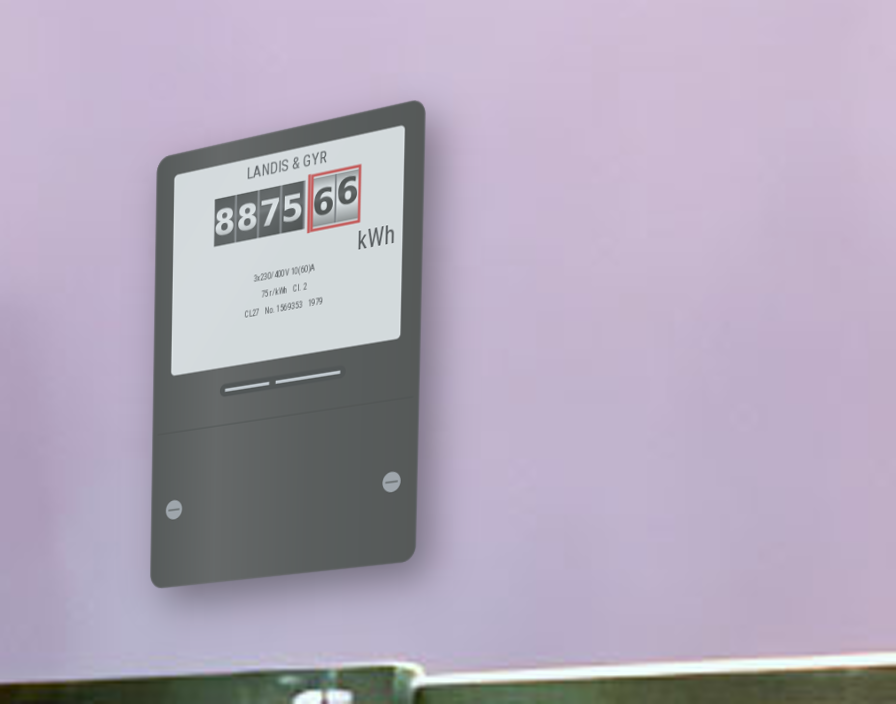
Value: 8875.66; kWh
